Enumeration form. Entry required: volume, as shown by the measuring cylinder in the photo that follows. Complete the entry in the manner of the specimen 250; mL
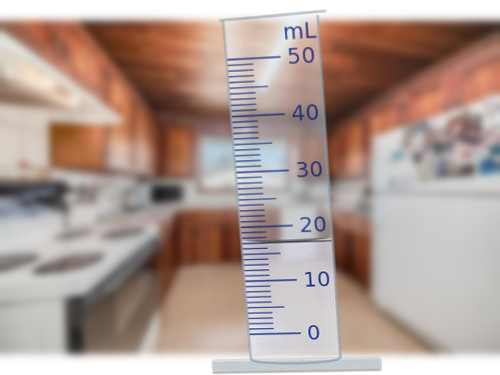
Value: 17; mL
